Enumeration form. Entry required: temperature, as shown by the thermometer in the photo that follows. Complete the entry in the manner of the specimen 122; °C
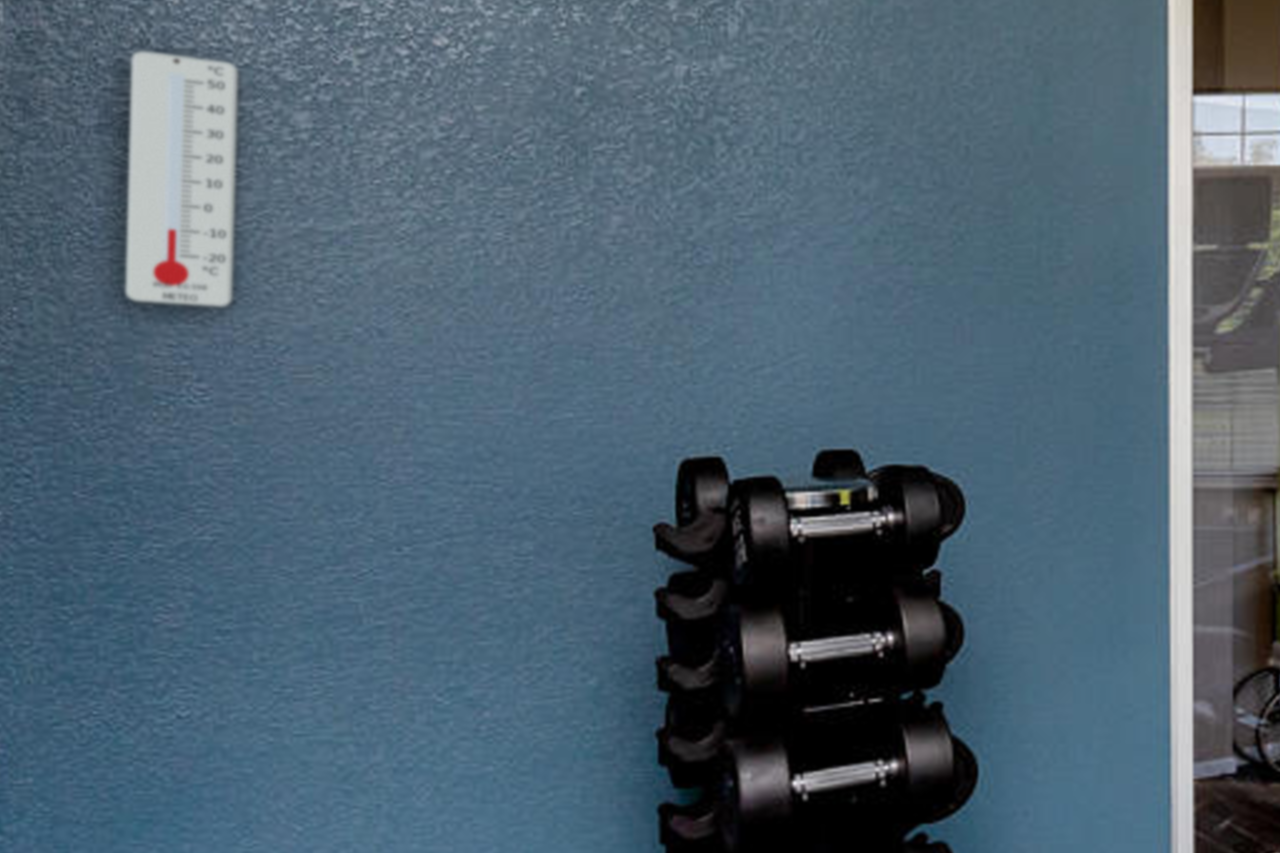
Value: -10; °C
